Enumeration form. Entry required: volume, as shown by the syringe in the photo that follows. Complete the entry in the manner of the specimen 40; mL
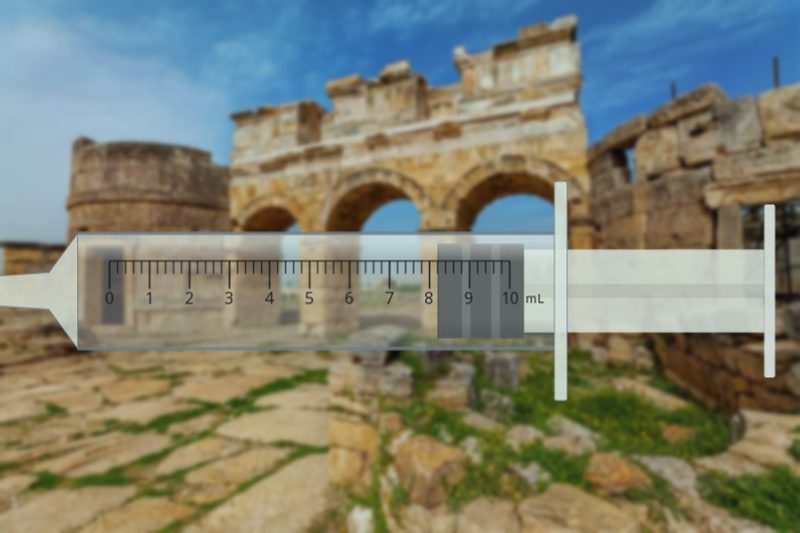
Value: 8.2; mL
